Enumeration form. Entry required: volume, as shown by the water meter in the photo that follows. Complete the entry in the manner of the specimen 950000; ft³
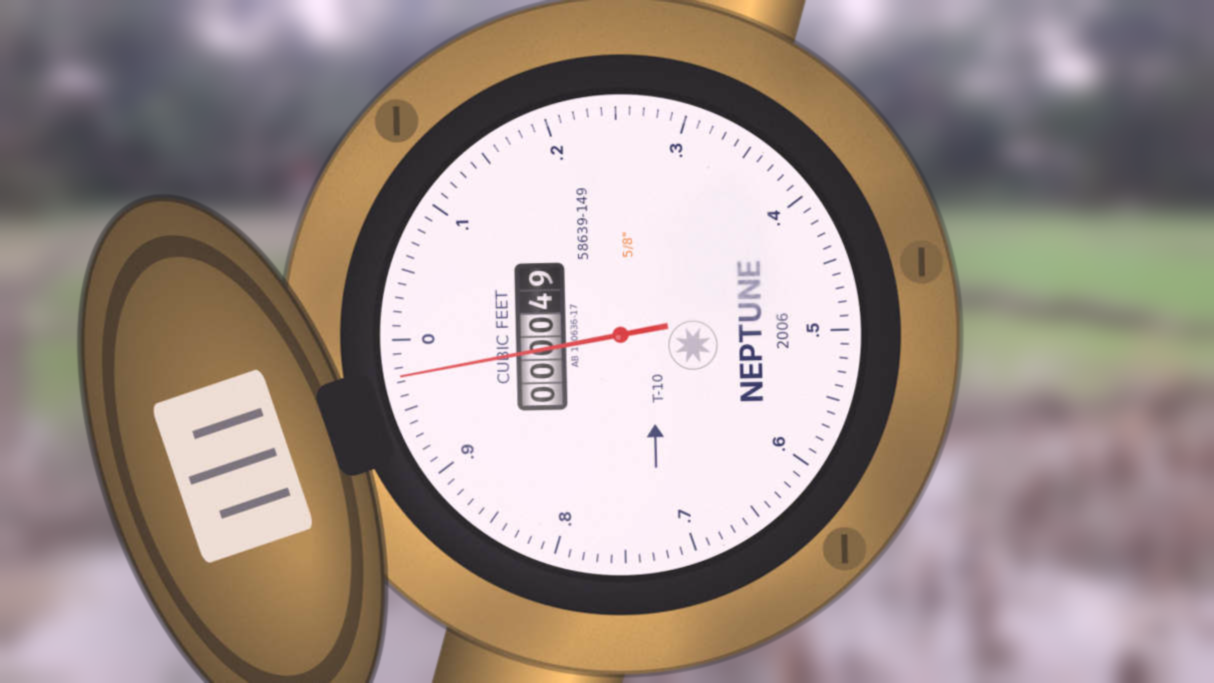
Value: 48.97; ft³
